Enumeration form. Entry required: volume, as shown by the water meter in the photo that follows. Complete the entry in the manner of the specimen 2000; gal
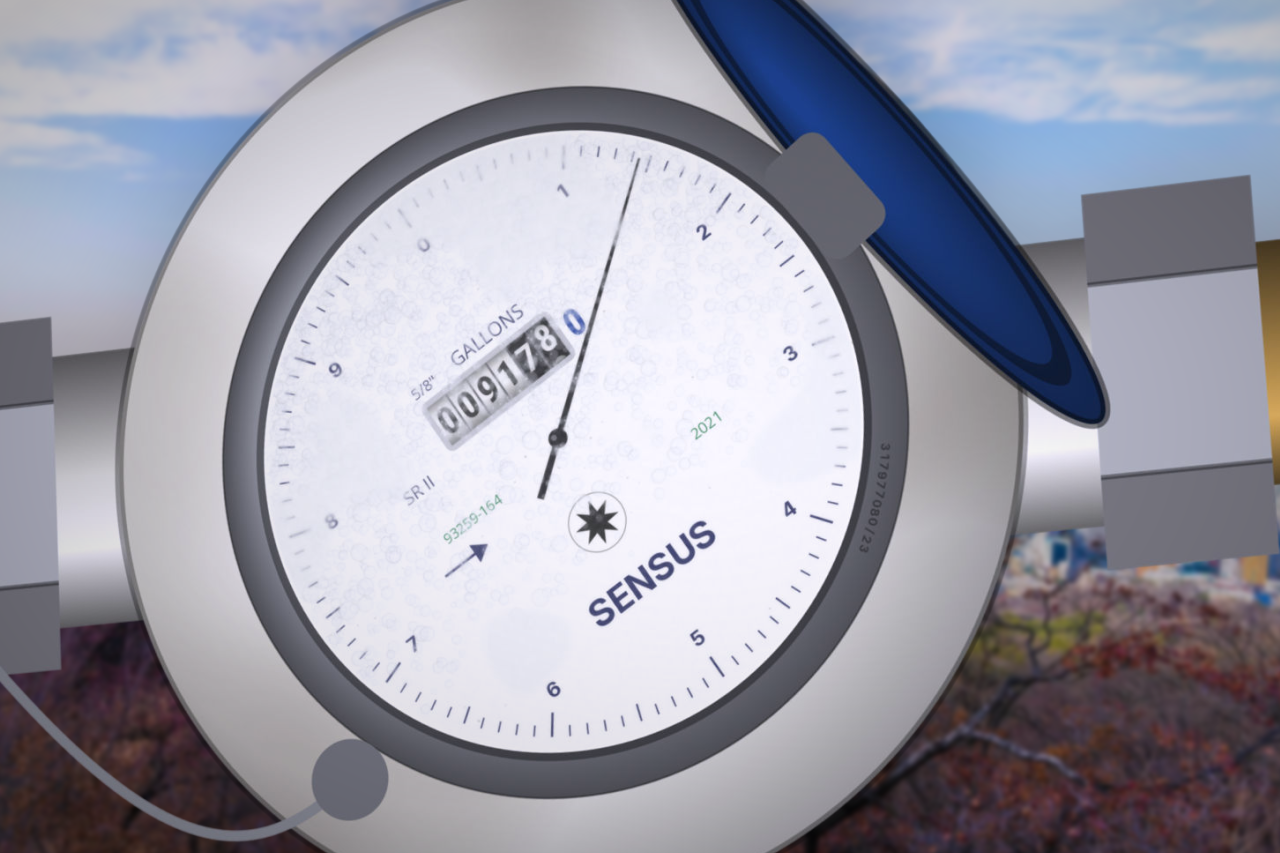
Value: 91781.4; gal
